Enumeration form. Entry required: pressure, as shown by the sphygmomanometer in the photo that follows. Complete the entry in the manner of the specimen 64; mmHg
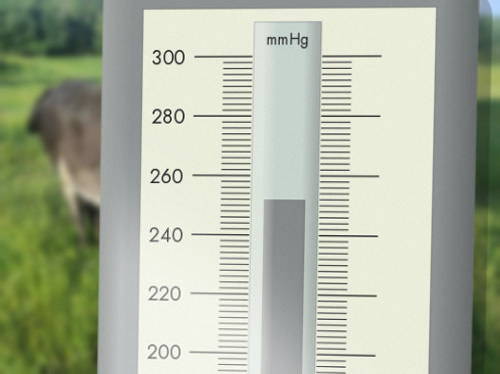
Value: 252; mmHg
